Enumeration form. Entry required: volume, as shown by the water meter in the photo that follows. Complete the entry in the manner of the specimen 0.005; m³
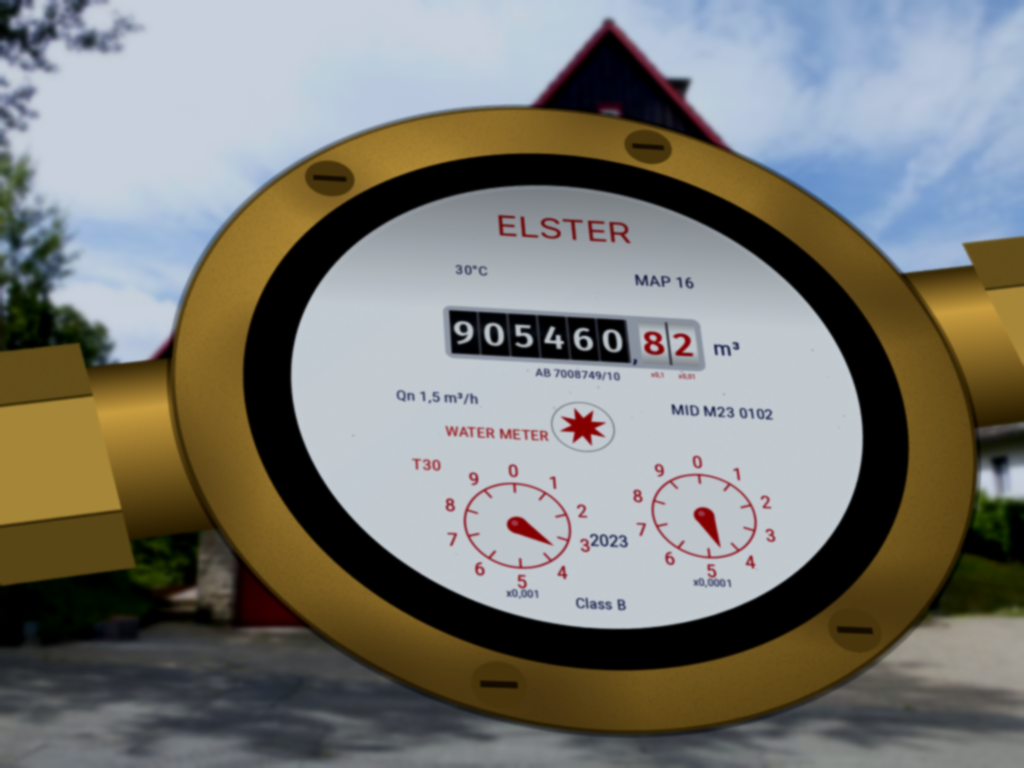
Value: 905460.8234; m³
